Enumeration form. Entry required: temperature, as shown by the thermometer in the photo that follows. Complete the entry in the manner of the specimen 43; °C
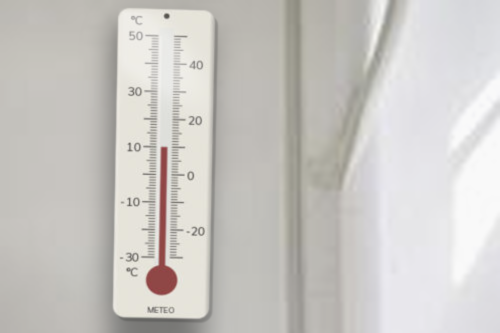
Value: 10; °C
